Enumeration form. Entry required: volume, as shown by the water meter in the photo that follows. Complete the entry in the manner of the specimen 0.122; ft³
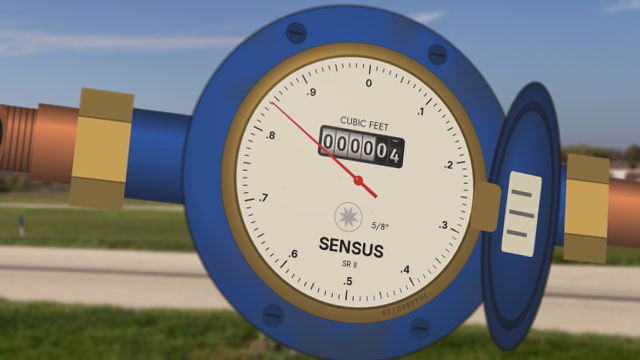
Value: 3.84; ft³
